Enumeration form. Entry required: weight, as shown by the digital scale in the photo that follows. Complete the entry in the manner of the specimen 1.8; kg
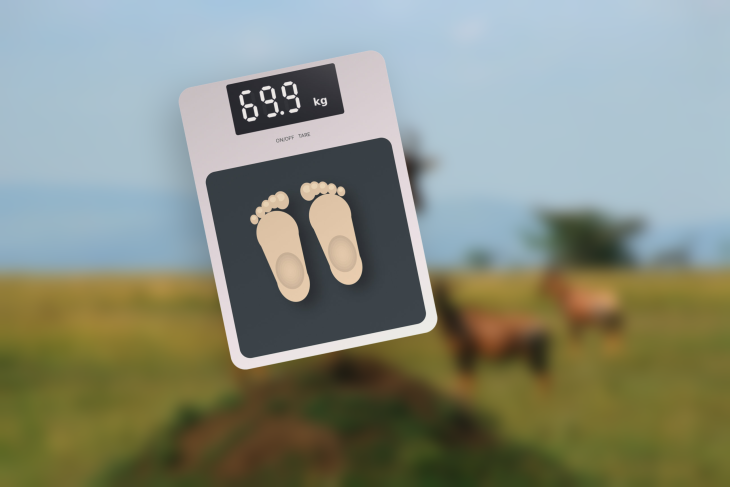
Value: 69.9; kg
